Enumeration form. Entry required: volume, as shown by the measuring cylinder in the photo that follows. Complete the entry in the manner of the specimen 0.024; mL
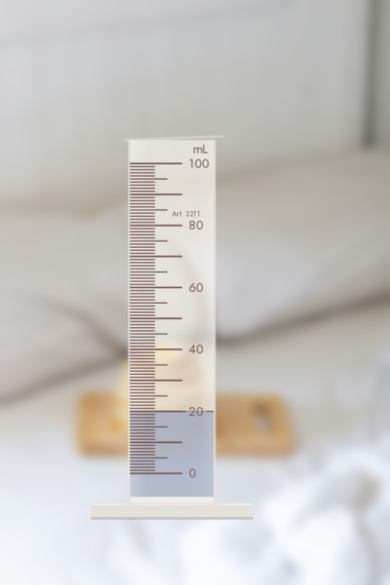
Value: 20; mL
